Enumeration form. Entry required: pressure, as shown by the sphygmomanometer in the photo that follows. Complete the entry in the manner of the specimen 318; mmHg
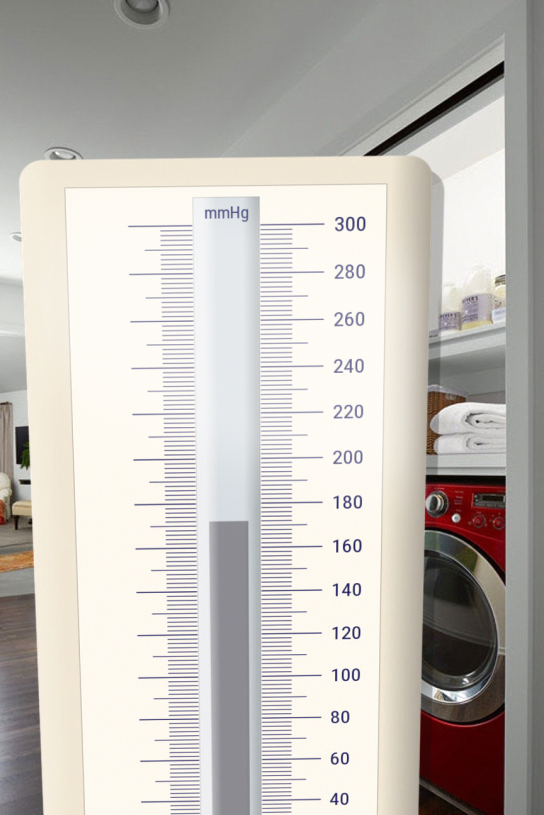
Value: 172; mmHg
